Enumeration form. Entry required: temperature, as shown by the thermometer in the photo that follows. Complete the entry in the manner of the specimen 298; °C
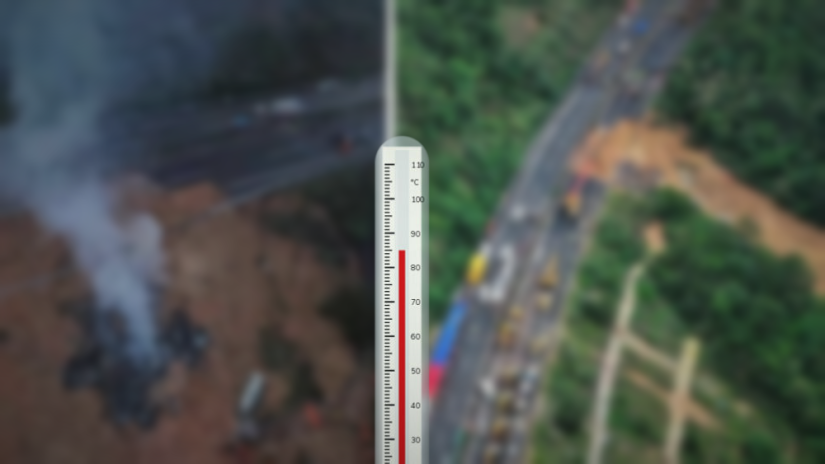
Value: 85; °C
